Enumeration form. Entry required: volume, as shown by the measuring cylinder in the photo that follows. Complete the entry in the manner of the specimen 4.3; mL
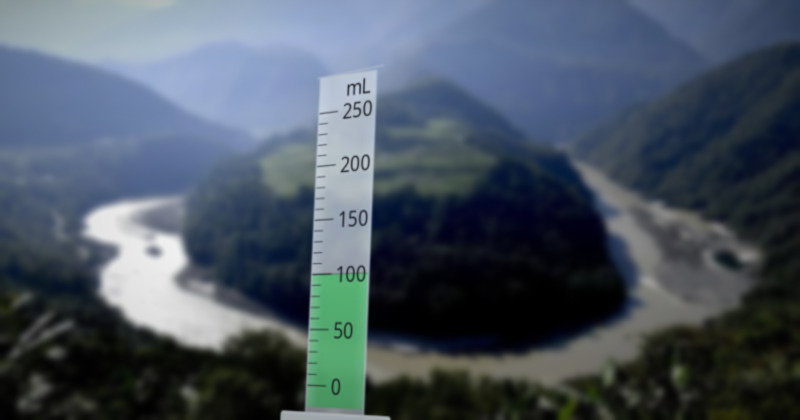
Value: 100; mL
